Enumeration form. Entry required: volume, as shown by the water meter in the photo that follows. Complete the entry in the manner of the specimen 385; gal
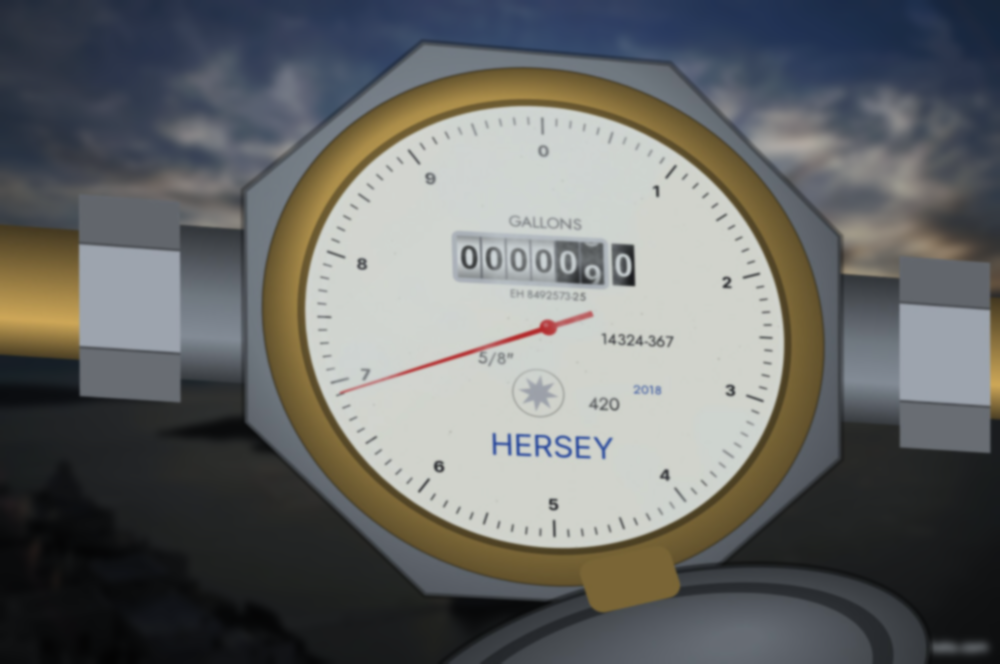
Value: 86.9; gal
